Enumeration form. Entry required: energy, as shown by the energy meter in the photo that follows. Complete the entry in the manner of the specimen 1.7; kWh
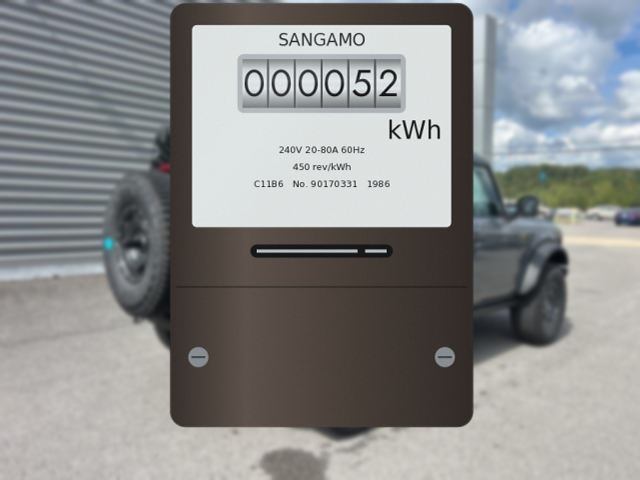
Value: 52; kWh
